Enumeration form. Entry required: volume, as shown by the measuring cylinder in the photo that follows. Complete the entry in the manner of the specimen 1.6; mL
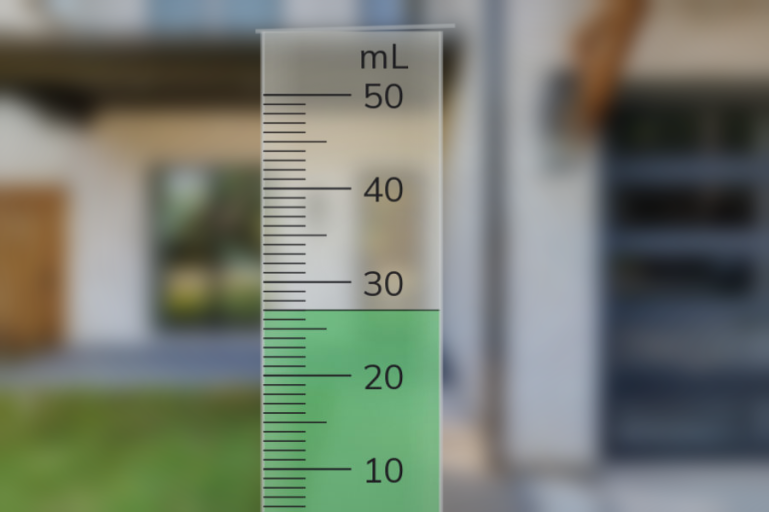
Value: 27; mL
